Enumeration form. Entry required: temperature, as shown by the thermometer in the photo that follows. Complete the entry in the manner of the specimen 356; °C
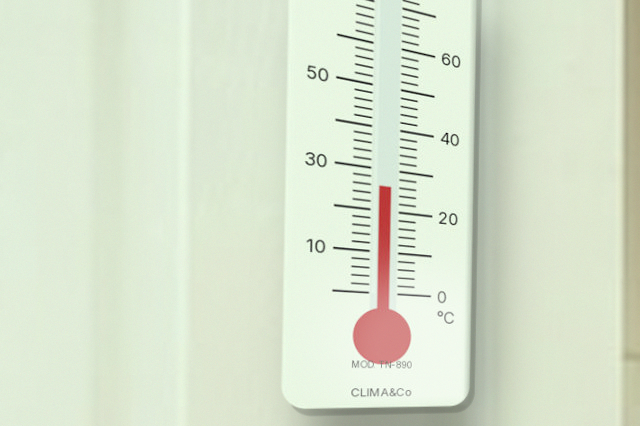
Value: 26; °C
